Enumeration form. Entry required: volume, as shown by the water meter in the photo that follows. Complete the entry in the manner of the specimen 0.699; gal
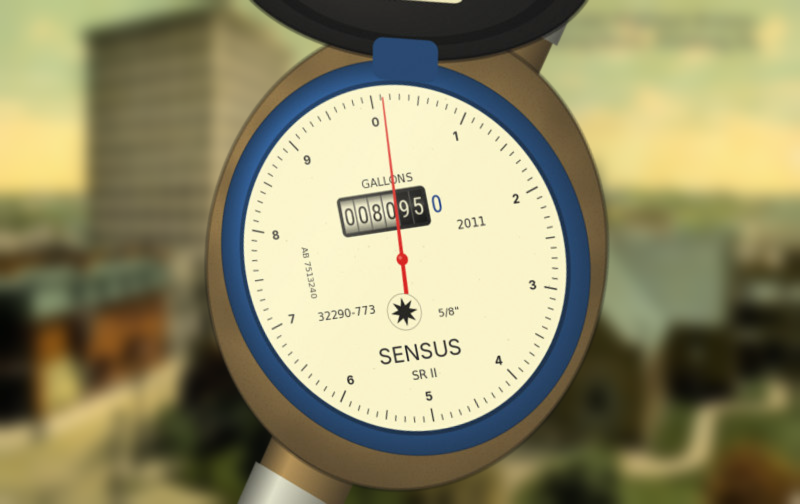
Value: 80950.1; gal
